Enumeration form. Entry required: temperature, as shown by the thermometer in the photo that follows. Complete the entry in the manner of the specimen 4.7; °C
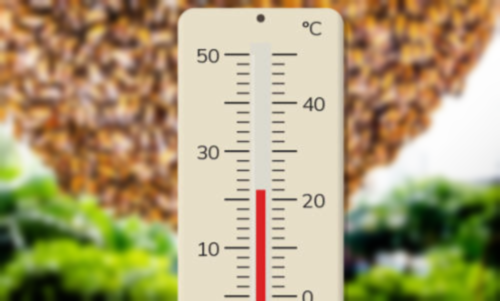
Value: 22; °C
